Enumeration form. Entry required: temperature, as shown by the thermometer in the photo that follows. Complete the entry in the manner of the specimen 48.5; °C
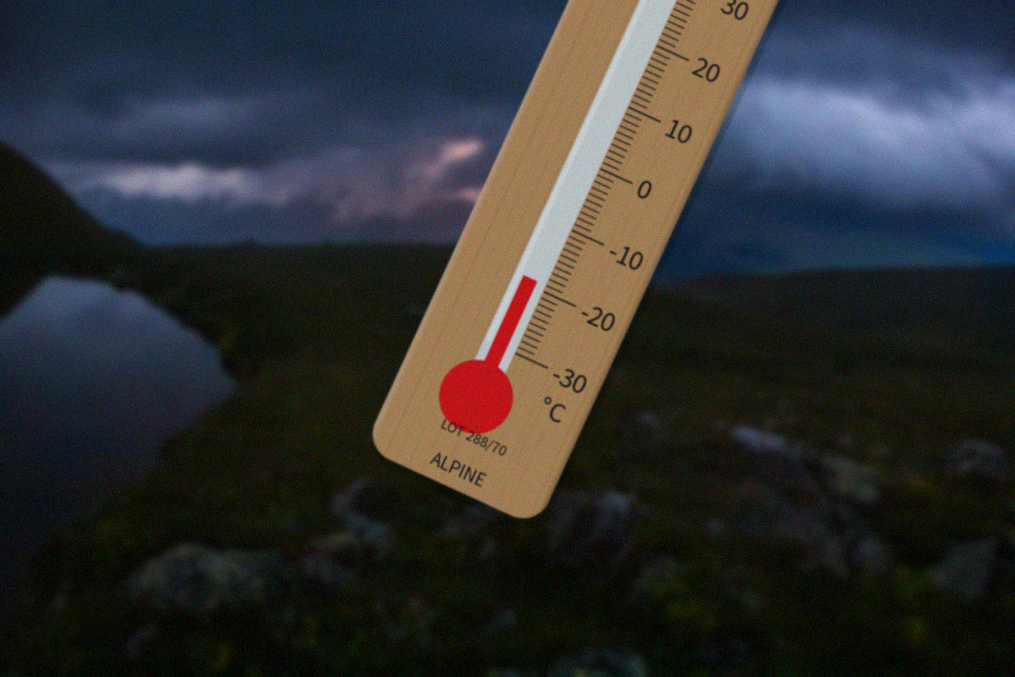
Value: -19; °C
